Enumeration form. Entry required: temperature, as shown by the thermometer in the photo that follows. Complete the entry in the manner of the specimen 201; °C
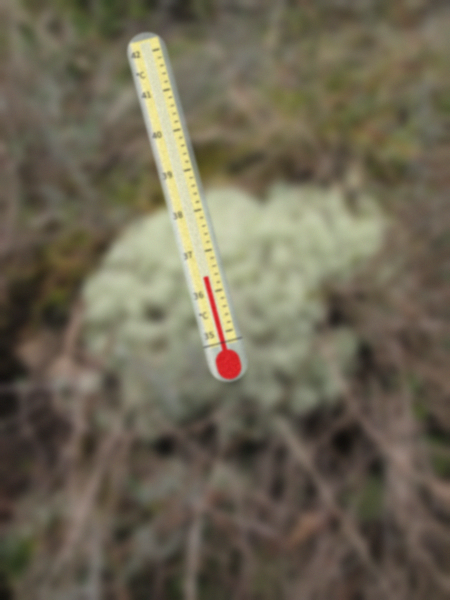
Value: 36.4; °C
